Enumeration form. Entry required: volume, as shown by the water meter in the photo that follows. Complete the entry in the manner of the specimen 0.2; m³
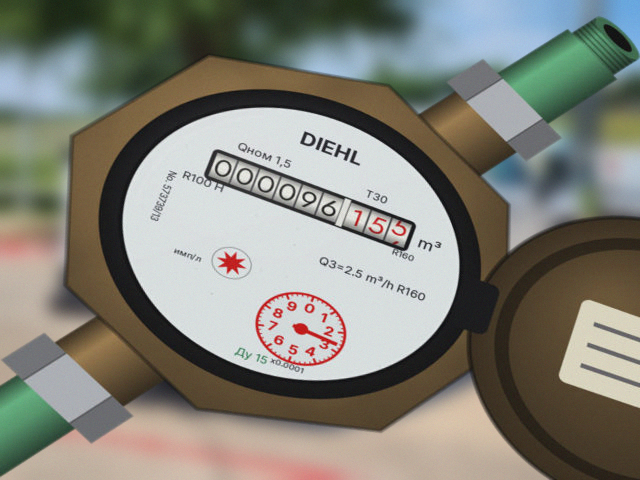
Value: 96.1552; m³
